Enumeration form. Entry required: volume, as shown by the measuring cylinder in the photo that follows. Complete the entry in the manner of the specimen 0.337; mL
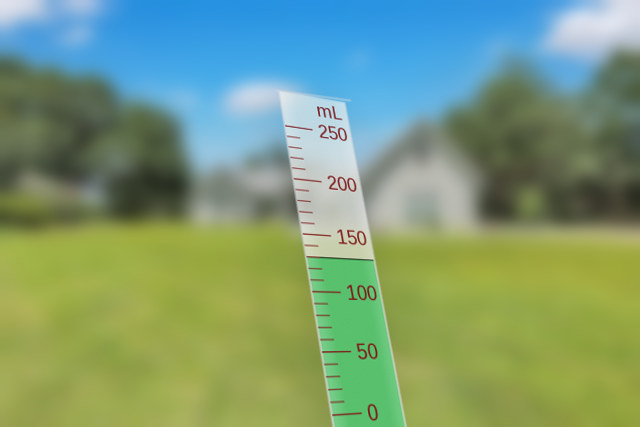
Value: 130; mL
